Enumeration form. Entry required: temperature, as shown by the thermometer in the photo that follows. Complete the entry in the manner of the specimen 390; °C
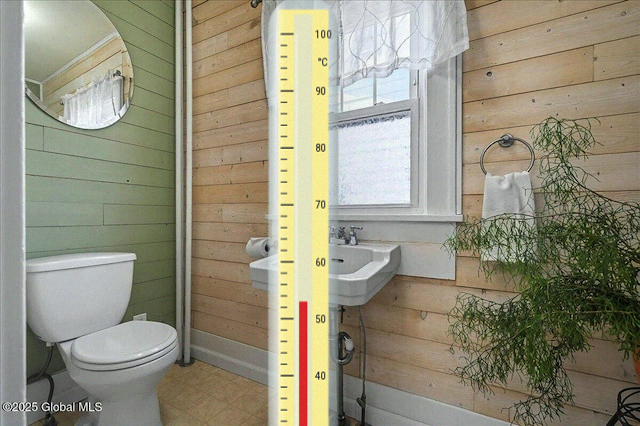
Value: 53; °C
